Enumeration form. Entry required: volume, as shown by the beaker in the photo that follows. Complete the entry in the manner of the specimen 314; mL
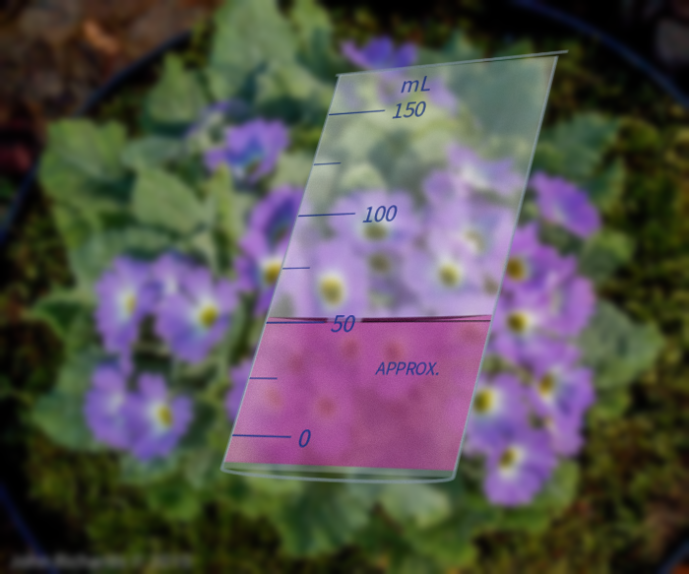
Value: 50; mL
